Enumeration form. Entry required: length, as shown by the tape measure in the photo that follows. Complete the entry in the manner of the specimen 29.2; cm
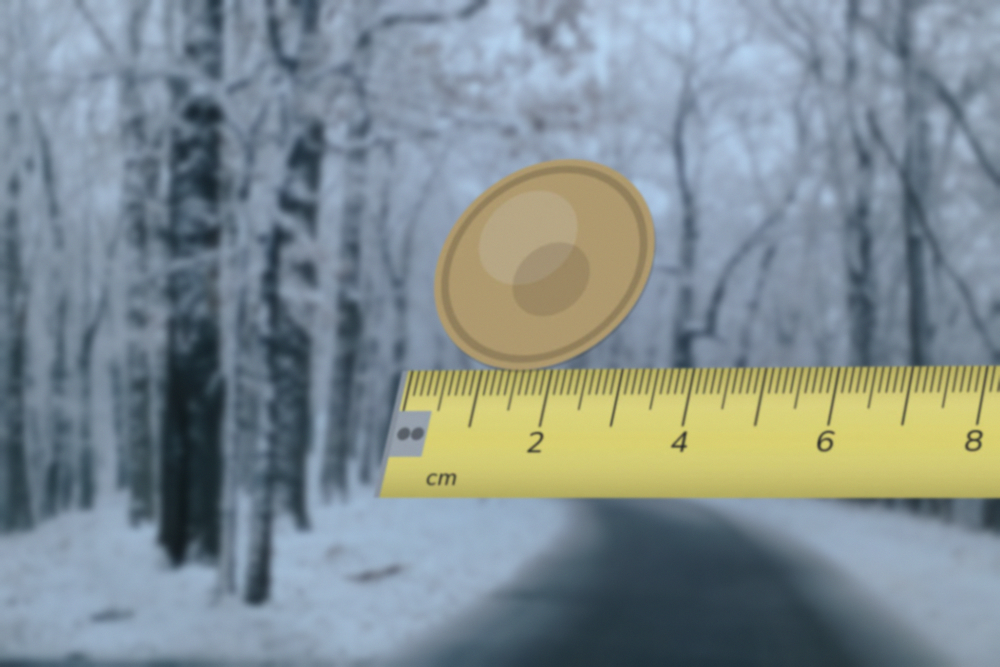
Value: 3.1; cm
